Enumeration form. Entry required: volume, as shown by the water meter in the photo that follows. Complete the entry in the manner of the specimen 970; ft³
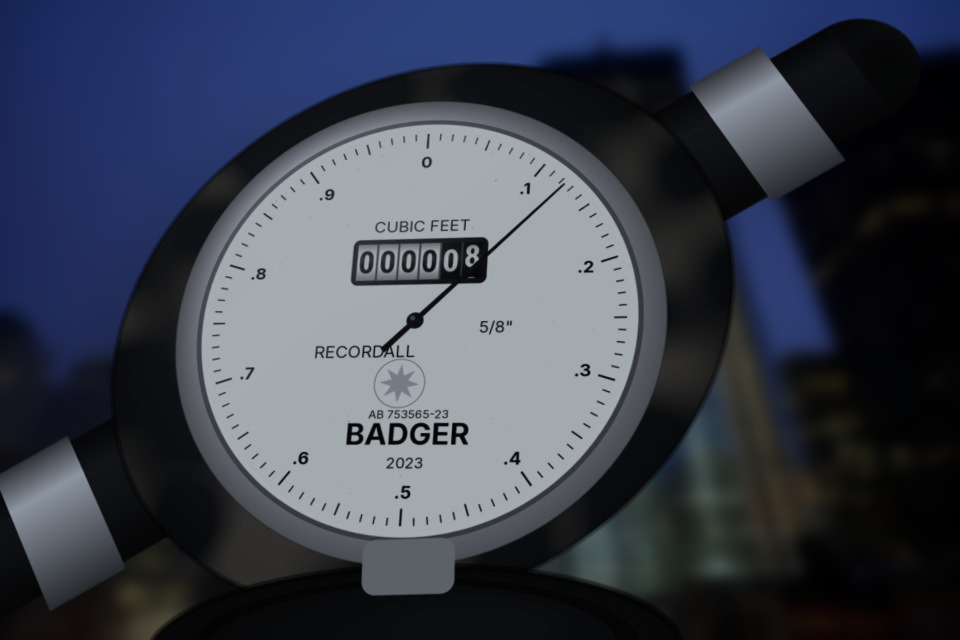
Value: 8.12; ft³
